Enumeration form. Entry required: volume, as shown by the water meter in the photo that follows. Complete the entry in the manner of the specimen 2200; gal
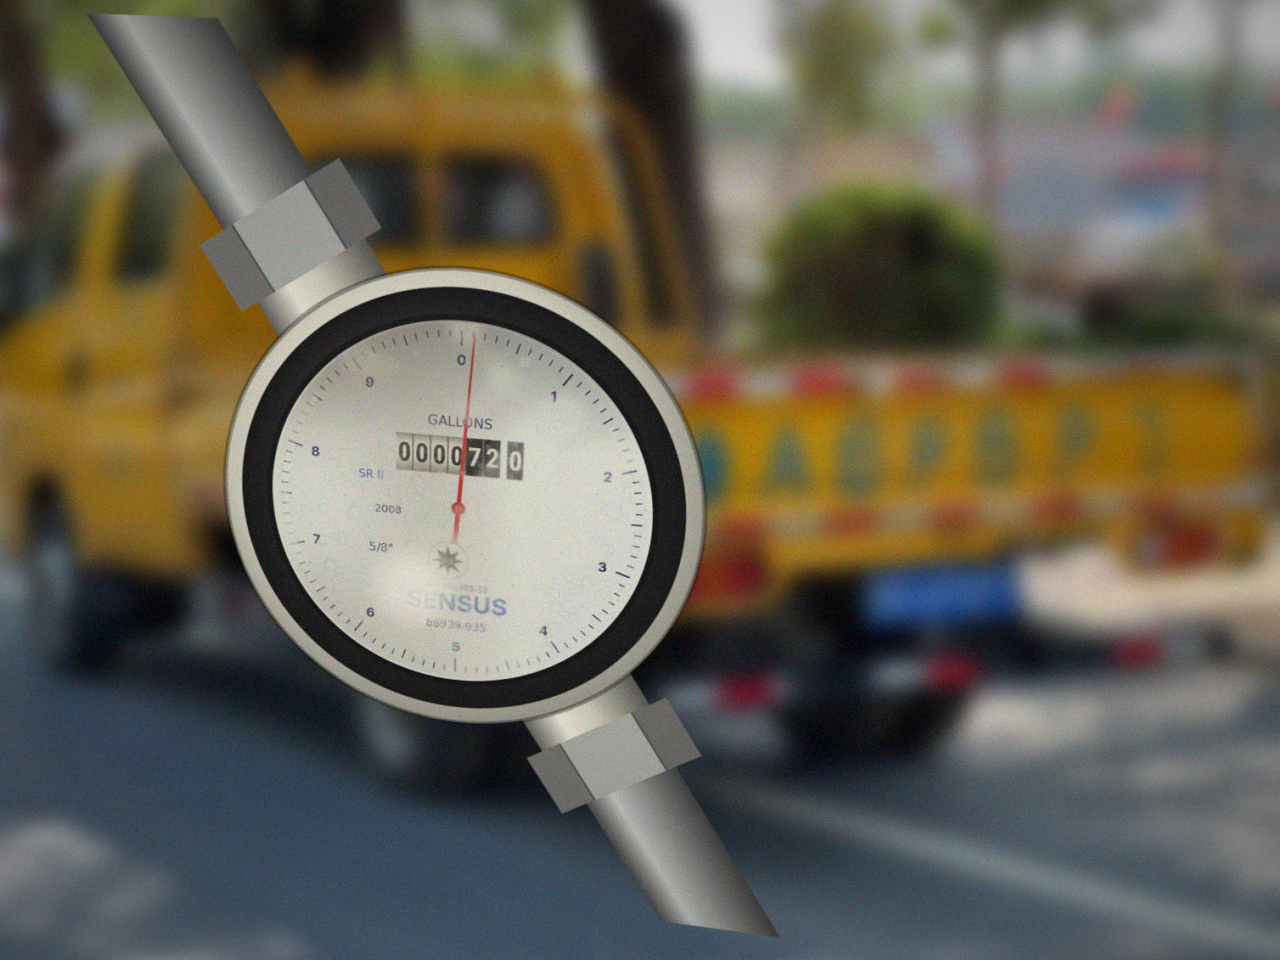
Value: 720.1; gal
